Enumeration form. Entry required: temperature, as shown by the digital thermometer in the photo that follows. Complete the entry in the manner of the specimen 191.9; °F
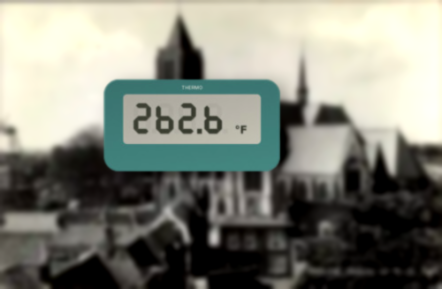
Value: 262.6; °F
